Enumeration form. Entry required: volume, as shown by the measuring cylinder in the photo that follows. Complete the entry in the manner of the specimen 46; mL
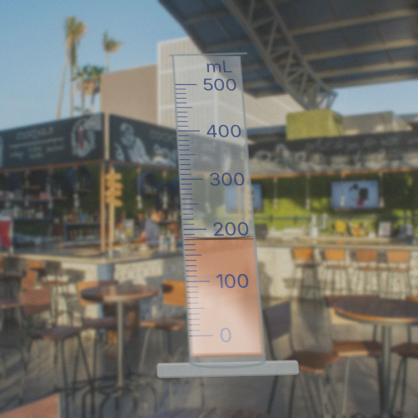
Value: 180; mL
